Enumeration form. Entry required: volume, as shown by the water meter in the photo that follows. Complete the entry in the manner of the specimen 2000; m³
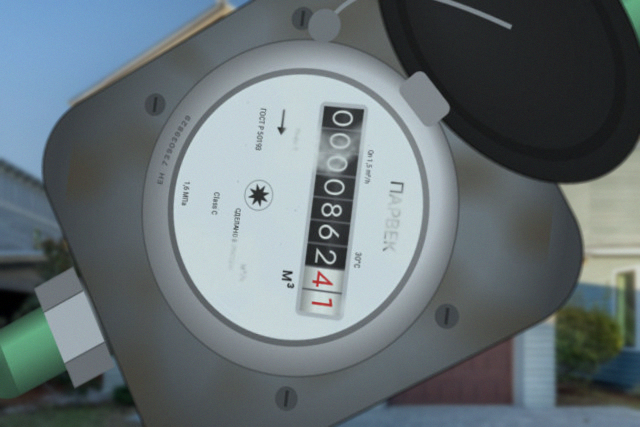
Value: 862.41; m³
